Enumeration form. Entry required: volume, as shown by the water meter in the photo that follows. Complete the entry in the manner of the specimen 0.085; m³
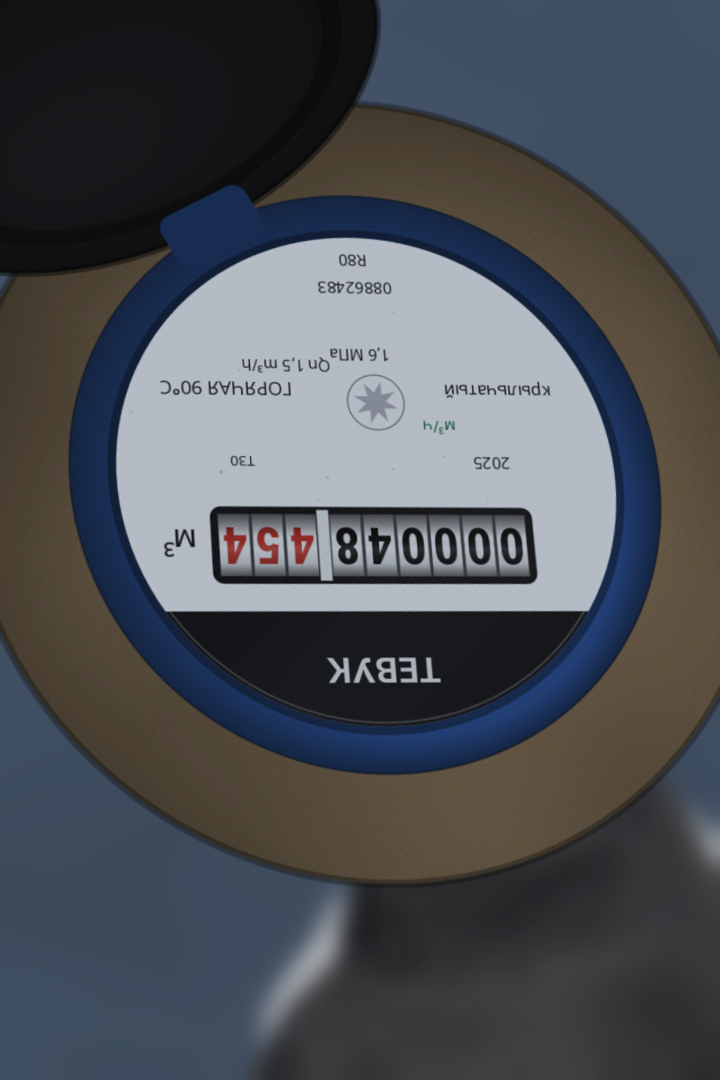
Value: 48.454; m³
